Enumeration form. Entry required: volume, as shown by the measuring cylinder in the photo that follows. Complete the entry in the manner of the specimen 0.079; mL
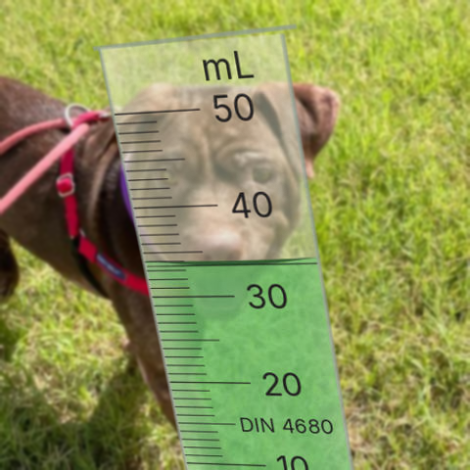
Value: 33.5; mL
